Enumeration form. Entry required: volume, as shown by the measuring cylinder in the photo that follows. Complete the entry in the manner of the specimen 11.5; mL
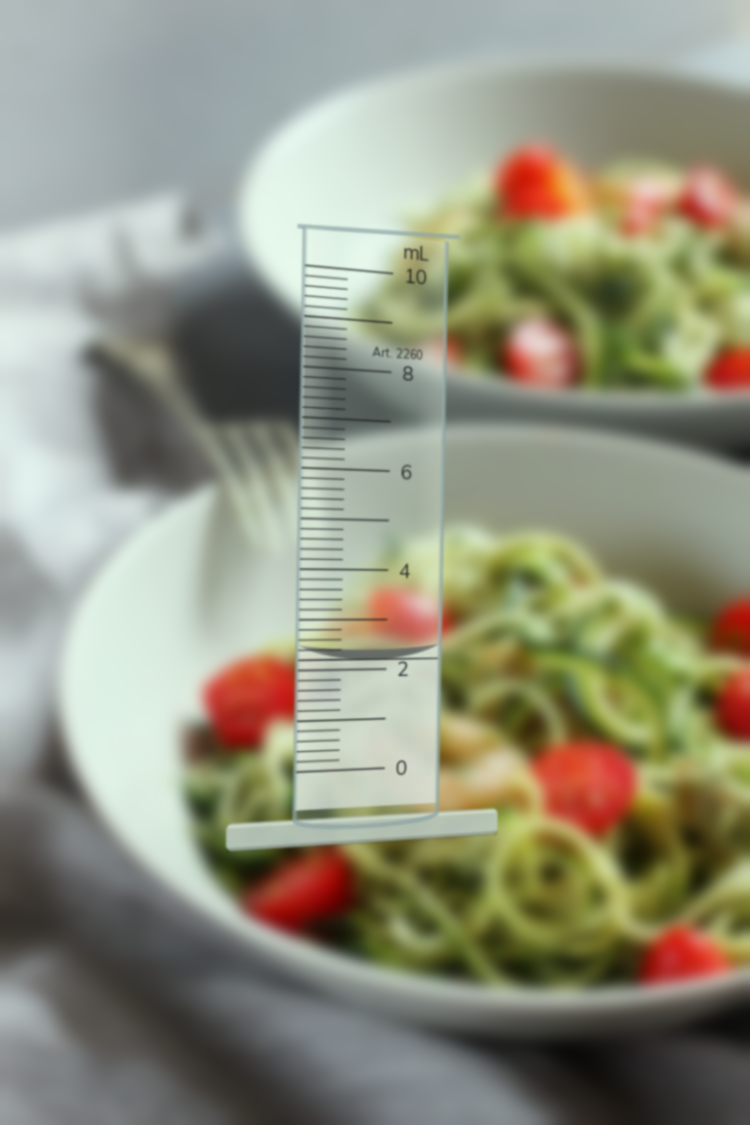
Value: 2.2; mL
